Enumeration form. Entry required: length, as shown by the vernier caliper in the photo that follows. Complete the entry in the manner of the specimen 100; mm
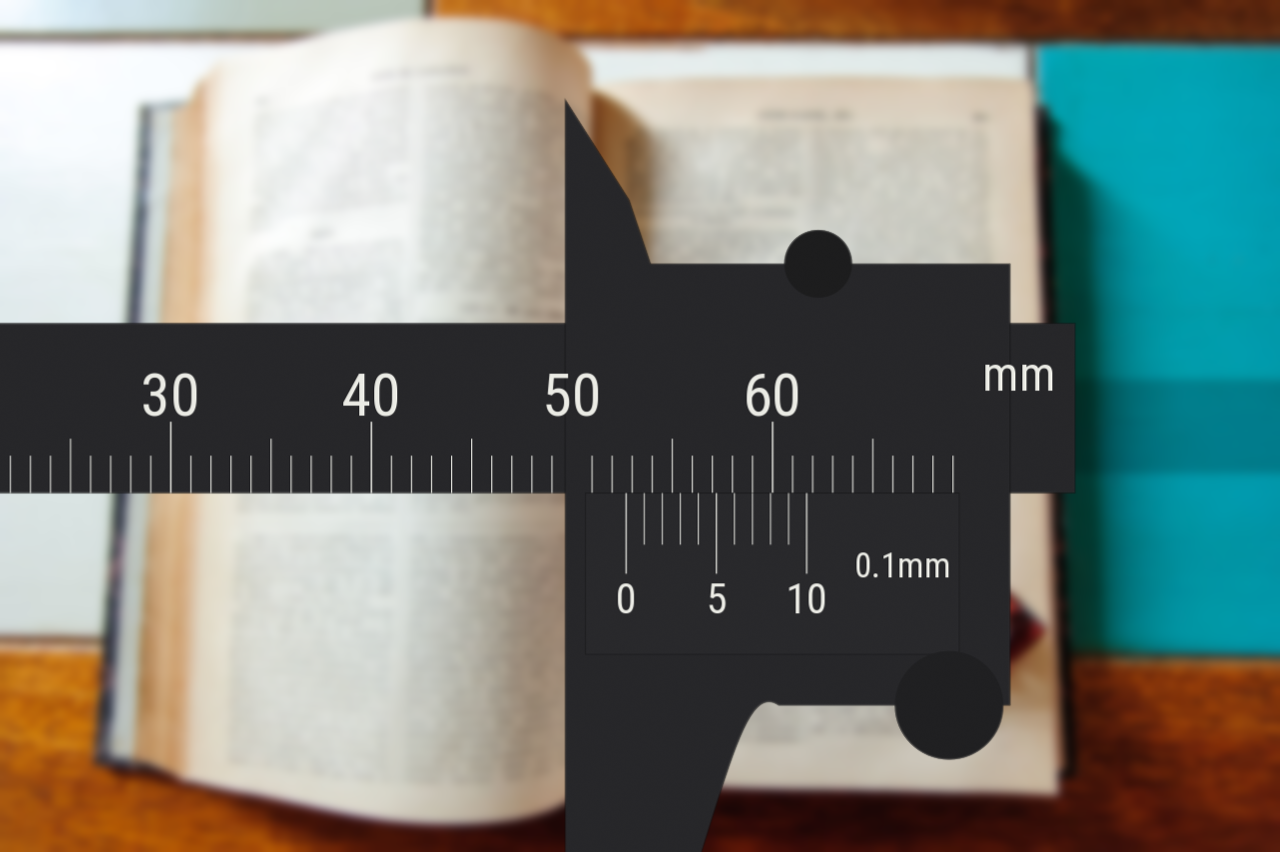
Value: 52.7; mm
